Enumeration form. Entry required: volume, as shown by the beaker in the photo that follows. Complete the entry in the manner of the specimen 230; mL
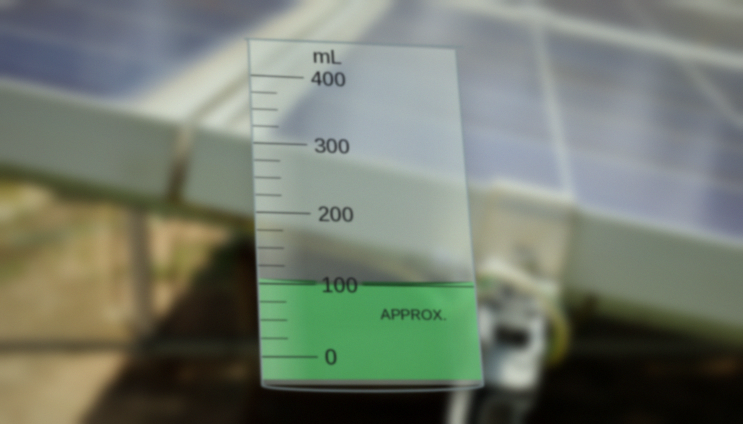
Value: 100; mL
